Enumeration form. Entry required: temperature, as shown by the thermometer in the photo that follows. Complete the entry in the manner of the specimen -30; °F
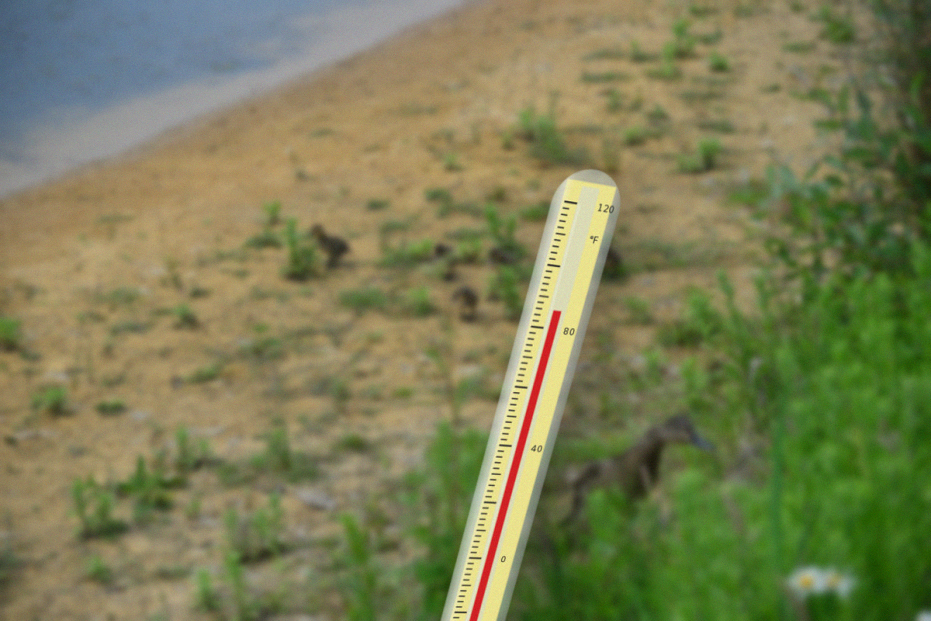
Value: 86; °F
